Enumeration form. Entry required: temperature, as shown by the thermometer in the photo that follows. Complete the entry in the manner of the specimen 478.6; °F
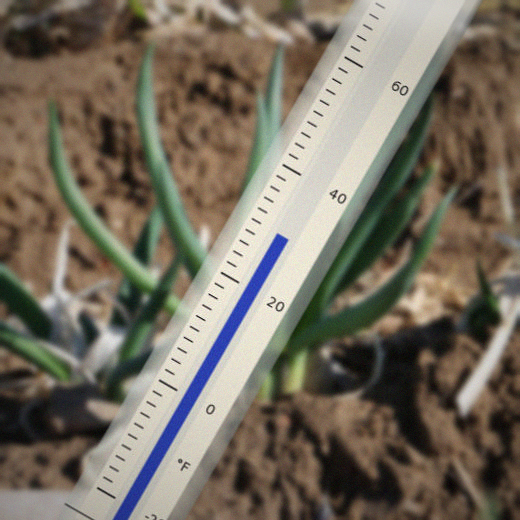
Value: 30; °F
